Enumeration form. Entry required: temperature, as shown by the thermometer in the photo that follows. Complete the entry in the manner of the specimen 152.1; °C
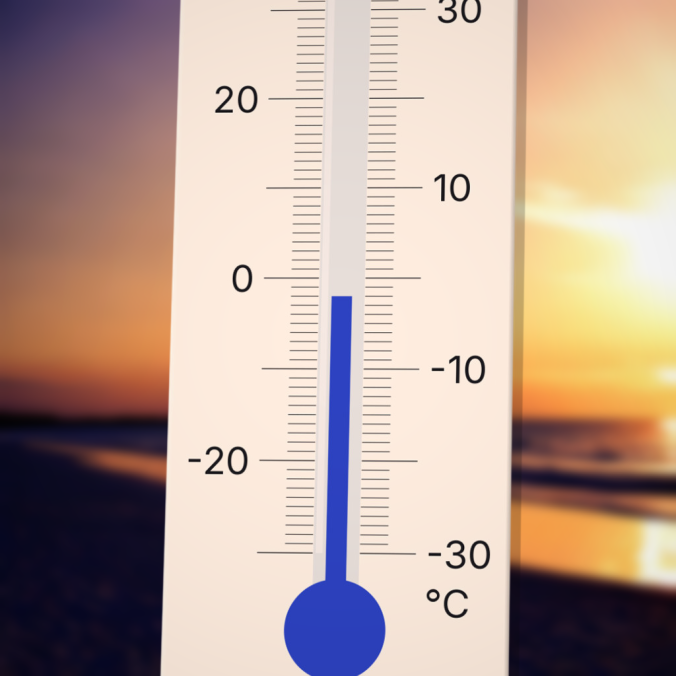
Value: -2; °C
